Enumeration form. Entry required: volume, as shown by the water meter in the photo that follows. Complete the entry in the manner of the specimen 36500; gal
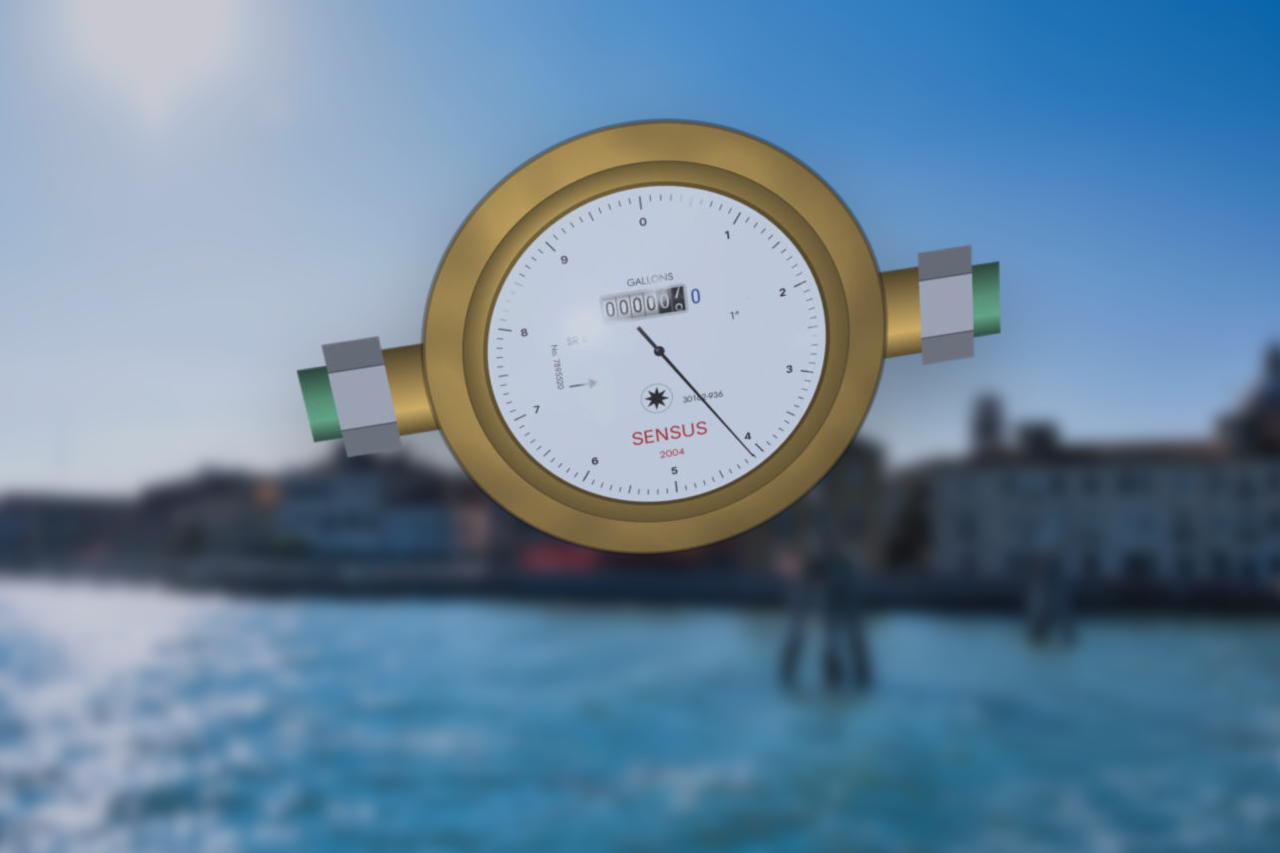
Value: 74.1; gal
